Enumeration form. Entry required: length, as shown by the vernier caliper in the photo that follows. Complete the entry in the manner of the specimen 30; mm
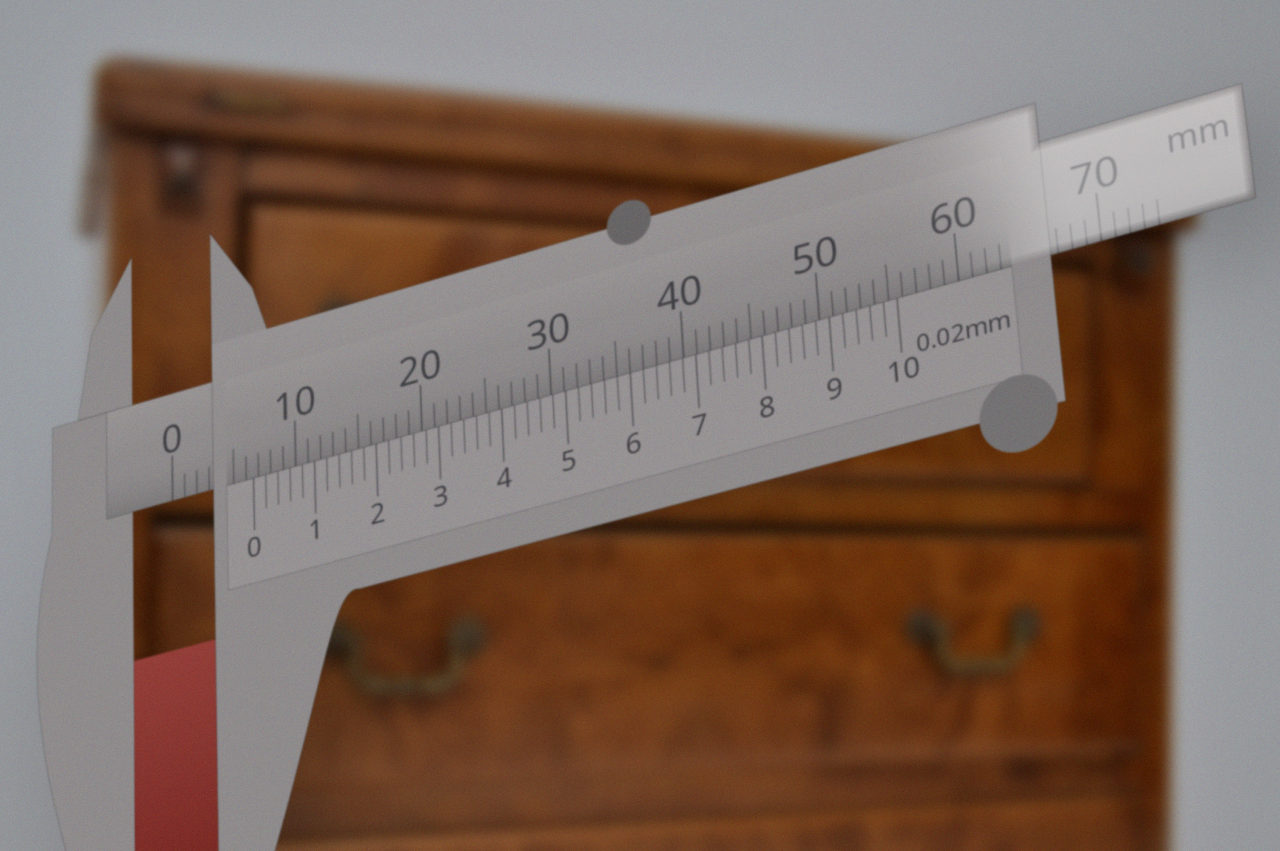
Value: 6.6; mm
